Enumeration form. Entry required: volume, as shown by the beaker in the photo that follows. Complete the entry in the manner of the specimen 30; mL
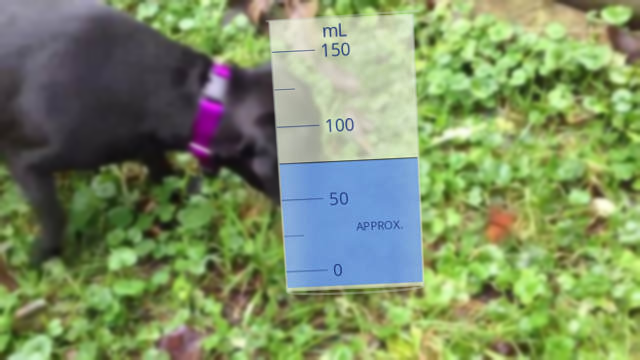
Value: 75; mL
